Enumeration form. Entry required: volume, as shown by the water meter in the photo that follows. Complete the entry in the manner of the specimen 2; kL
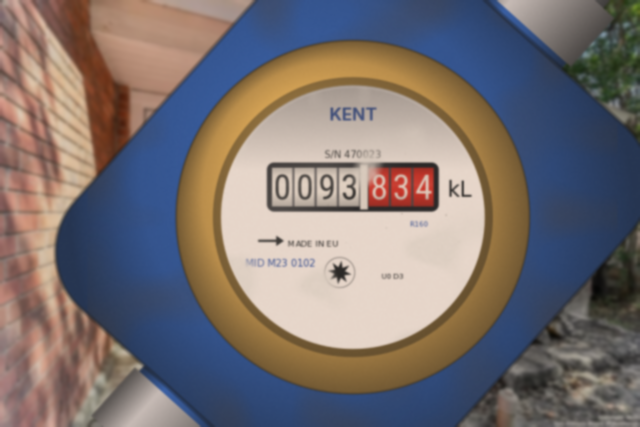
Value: 93.834; kL
